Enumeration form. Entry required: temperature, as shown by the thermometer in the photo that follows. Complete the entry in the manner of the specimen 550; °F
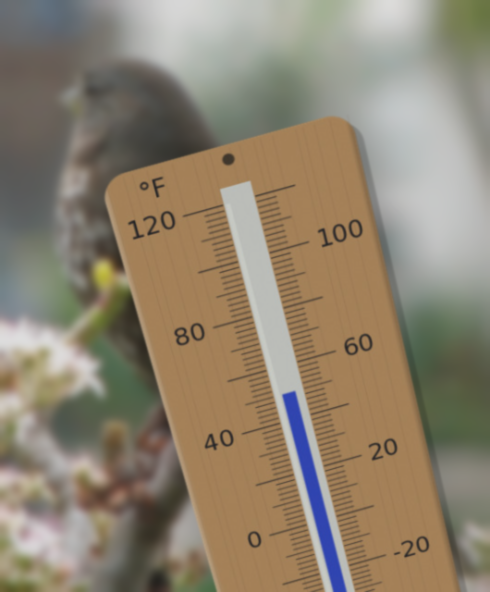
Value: 50; °F
